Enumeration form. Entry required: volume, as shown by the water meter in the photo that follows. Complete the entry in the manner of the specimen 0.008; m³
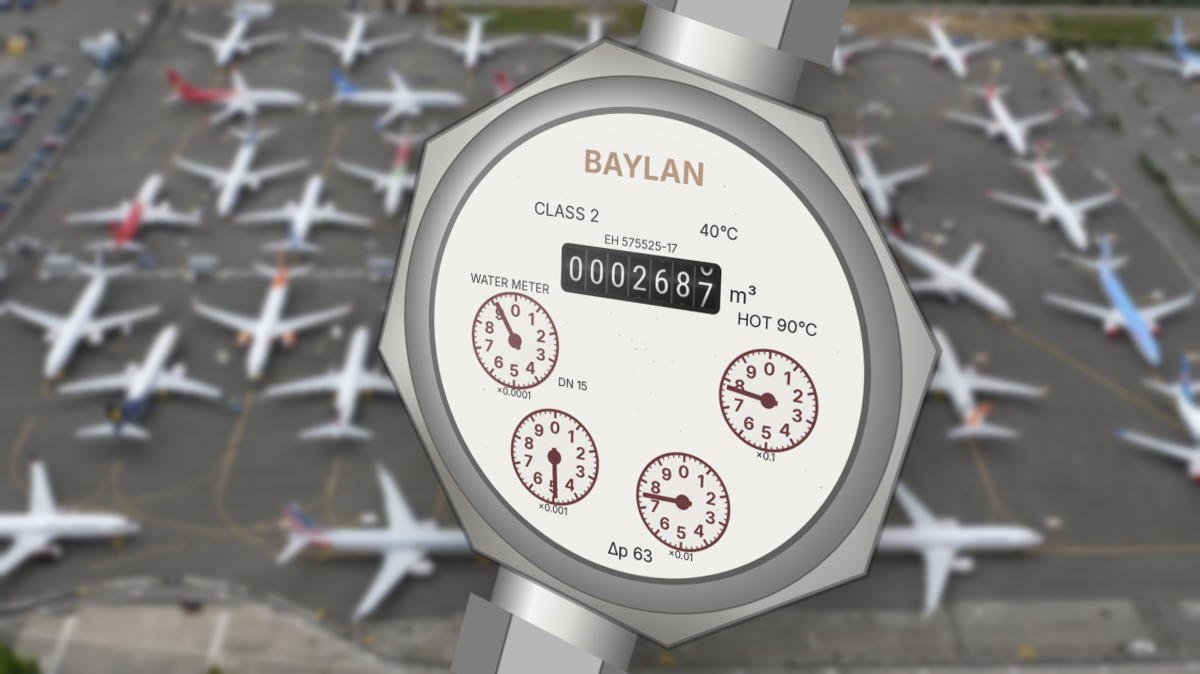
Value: 2686.7749; m³
